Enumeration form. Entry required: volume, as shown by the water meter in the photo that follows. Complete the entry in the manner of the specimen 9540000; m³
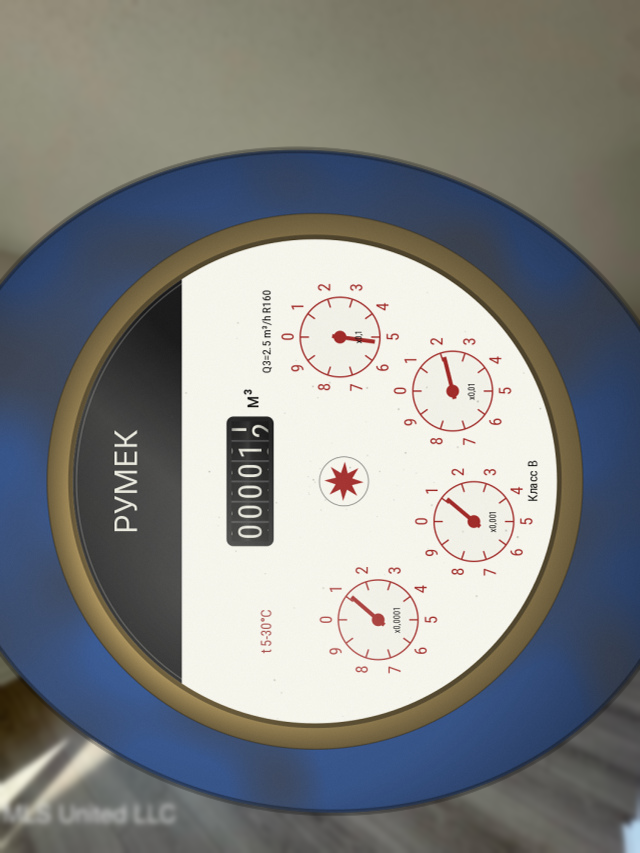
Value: 11.5211; m³
